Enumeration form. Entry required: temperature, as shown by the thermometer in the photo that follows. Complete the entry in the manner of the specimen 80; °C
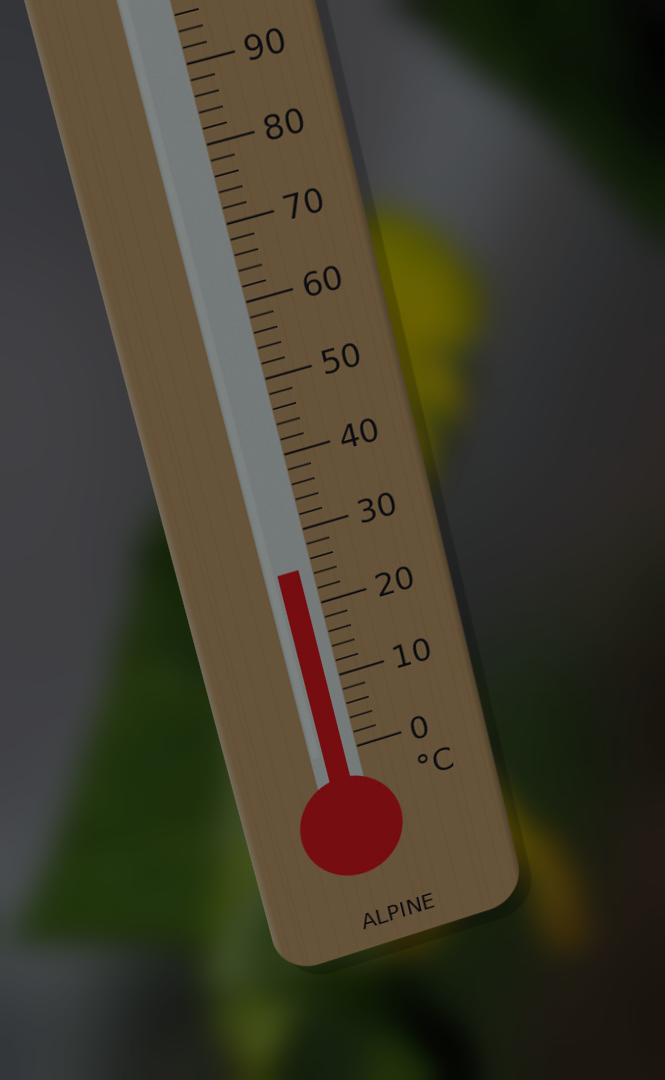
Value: 25; °C
